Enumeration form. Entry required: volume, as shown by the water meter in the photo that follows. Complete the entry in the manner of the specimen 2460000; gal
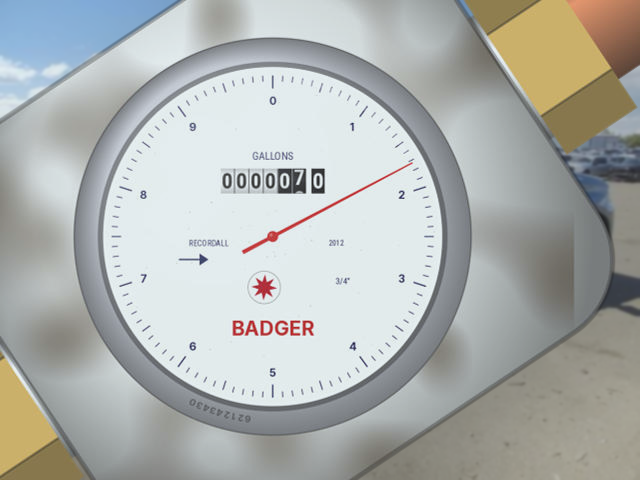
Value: 71.7; gal
